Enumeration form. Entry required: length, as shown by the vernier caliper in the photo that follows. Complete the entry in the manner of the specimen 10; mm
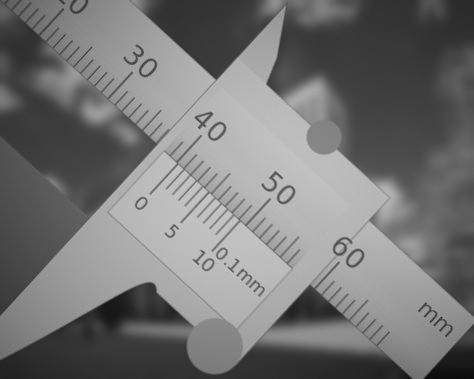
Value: 40.2; mm
